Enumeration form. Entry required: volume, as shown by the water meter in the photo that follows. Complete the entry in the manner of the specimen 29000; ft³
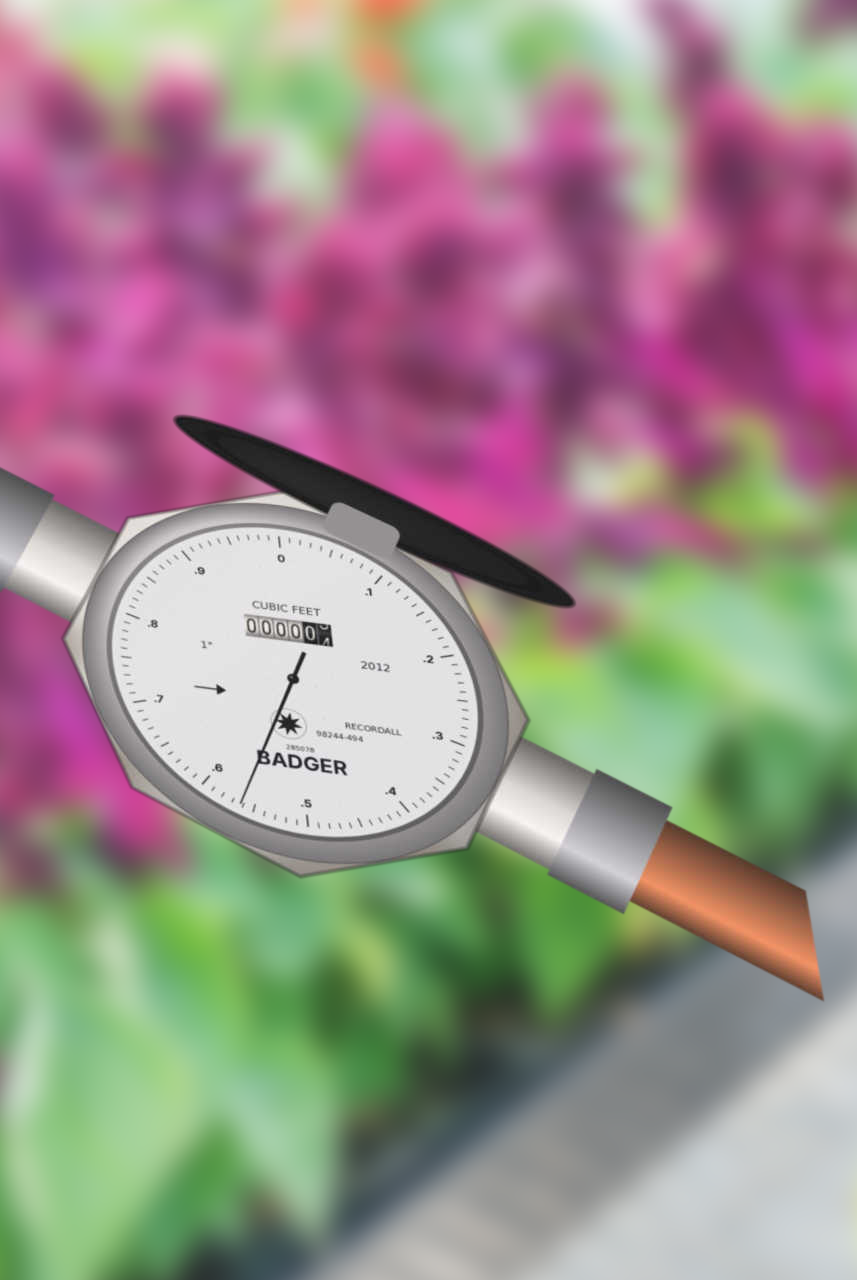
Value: 3.56; ft³
